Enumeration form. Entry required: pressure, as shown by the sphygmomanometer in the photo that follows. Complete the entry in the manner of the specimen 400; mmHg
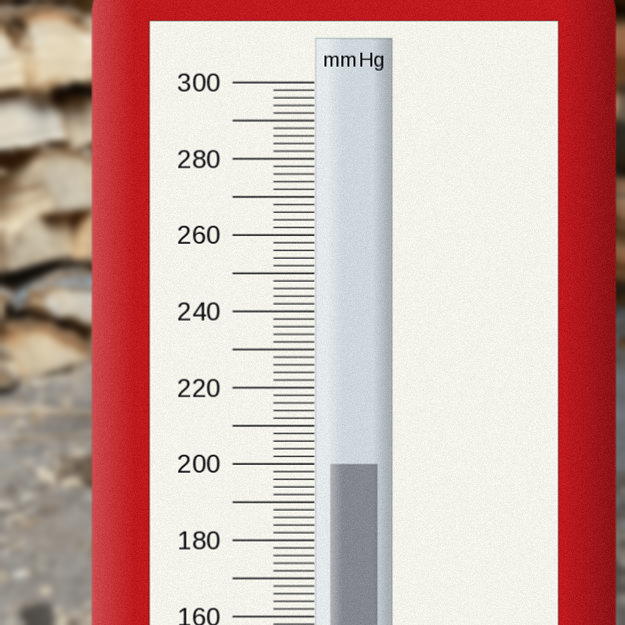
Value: 200; mmHg
